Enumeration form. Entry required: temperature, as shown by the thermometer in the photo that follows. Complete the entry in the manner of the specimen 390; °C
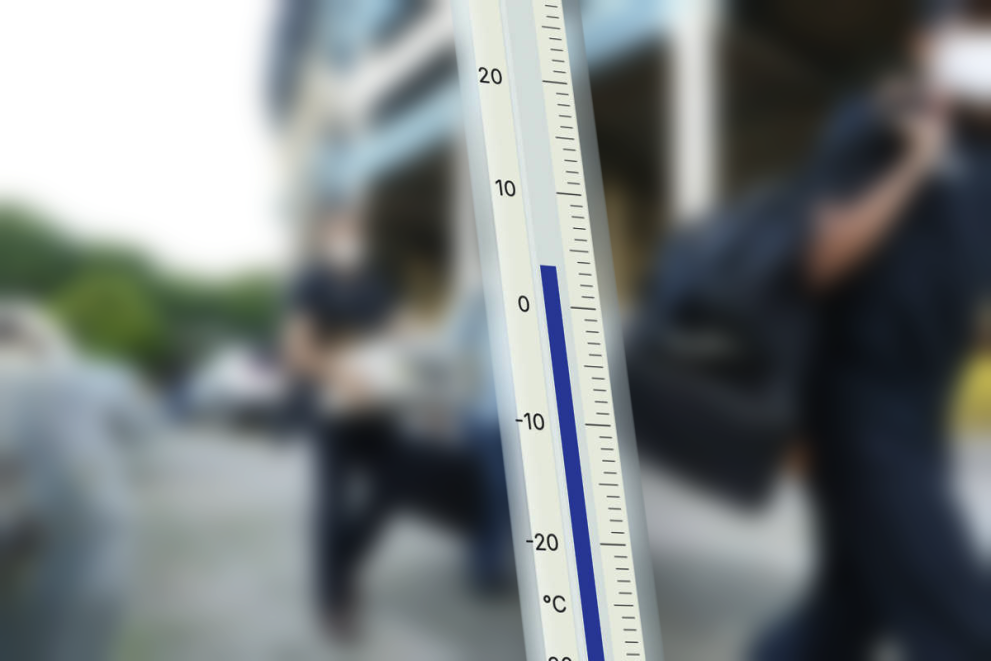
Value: 3.5; °C
